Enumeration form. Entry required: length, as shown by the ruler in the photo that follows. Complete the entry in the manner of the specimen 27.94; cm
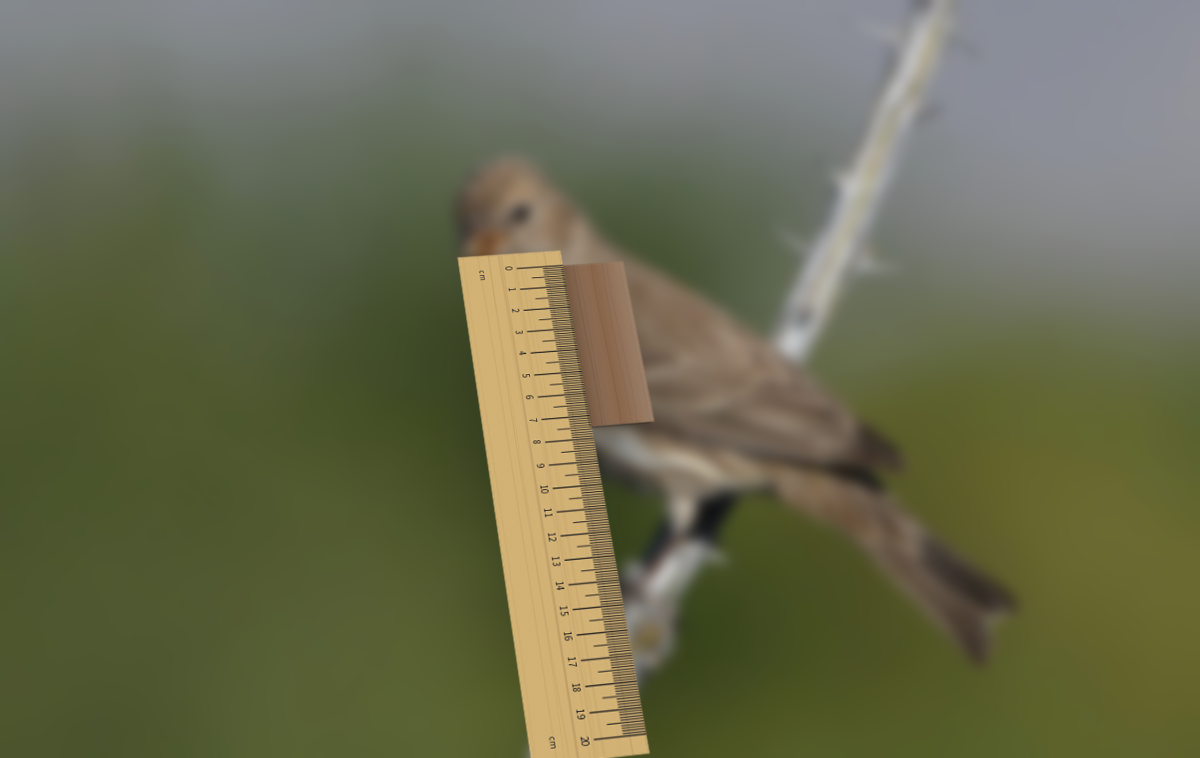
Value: 7.5; cm
